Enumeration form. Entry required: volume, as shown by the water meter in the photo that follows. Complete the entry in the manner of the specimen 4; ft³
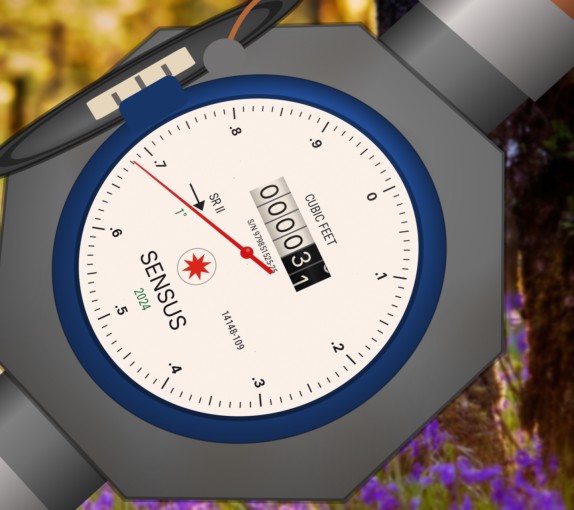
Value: 30.68; ft³
